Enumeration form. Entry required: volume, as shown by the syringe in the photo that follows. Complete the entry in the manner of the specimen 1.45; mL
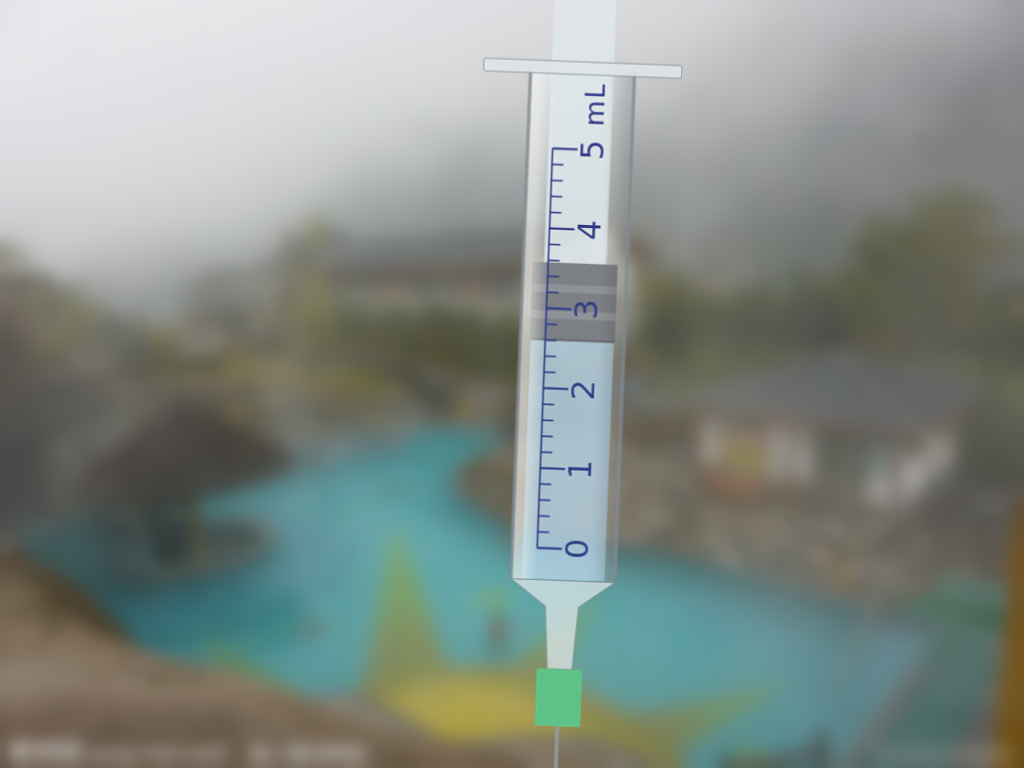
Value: 2.6; mL
